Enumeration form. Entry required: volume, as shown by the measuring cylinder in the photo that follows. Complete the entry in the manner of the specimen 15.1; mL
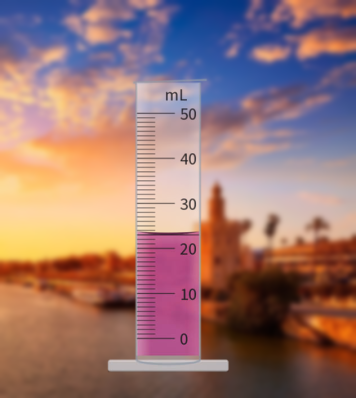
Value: 23; mL
